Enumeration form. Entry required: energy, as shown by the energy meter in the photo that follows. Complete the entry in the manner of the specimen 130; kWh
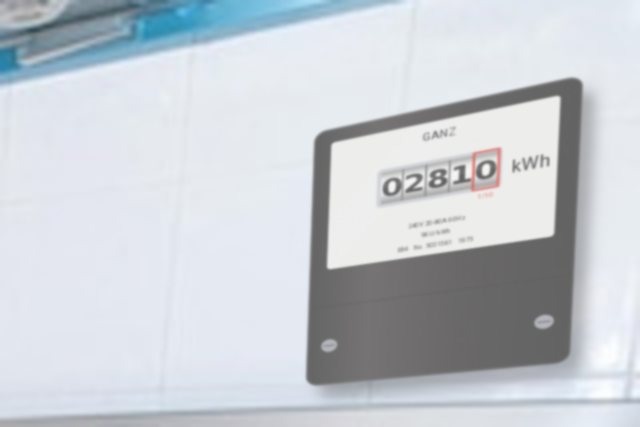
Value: 281.0; kWh
